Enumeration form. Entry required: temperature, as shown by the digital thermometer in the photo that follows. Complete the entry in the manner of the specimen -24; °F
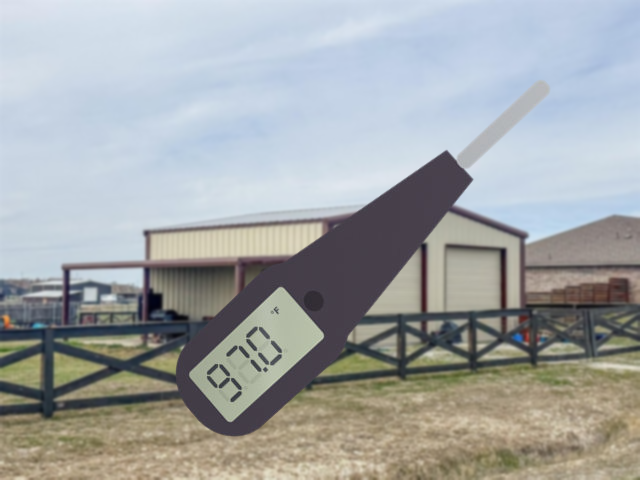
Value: 97.0; °F
